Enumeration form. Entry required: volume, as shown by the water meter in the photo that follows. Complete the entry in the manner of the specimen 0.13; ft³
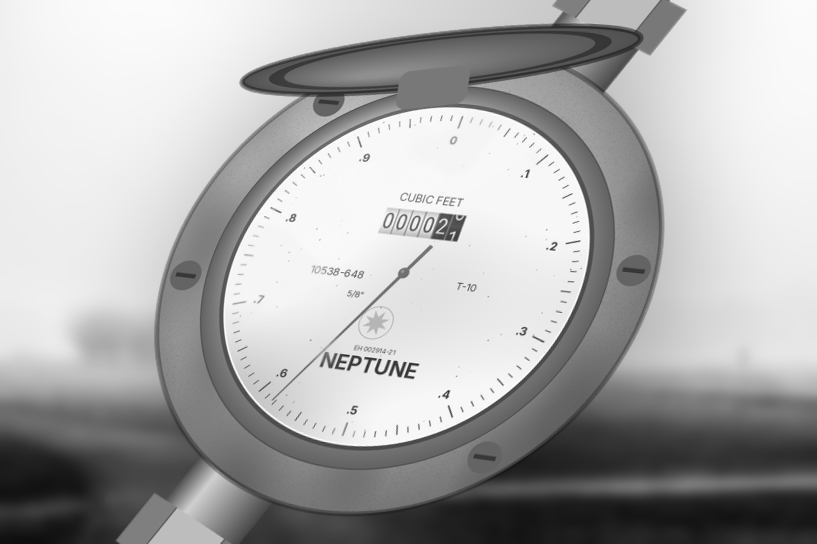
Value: 20.58; ft³
